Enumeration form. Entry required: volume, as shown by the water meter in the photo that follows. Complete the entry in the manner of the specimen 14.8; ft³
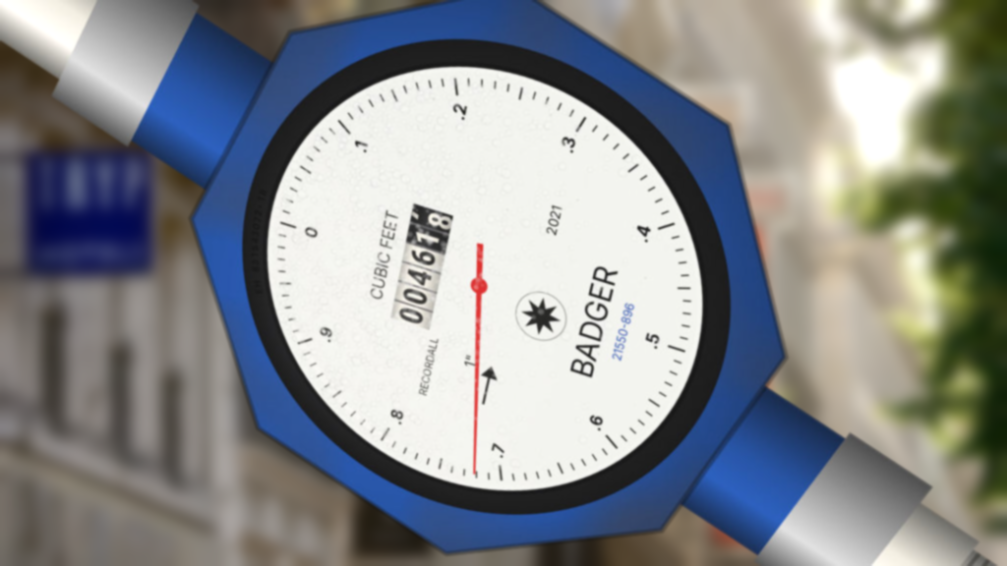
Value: 4617.72; ft³
